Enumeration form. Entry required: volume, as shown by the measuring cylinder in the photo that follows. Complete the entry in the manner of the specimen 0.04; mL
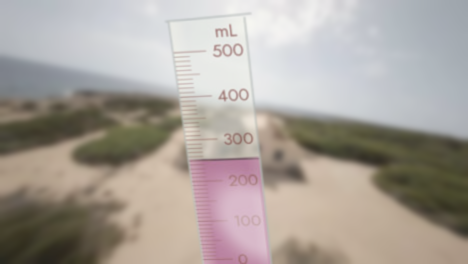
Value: 250; mL
